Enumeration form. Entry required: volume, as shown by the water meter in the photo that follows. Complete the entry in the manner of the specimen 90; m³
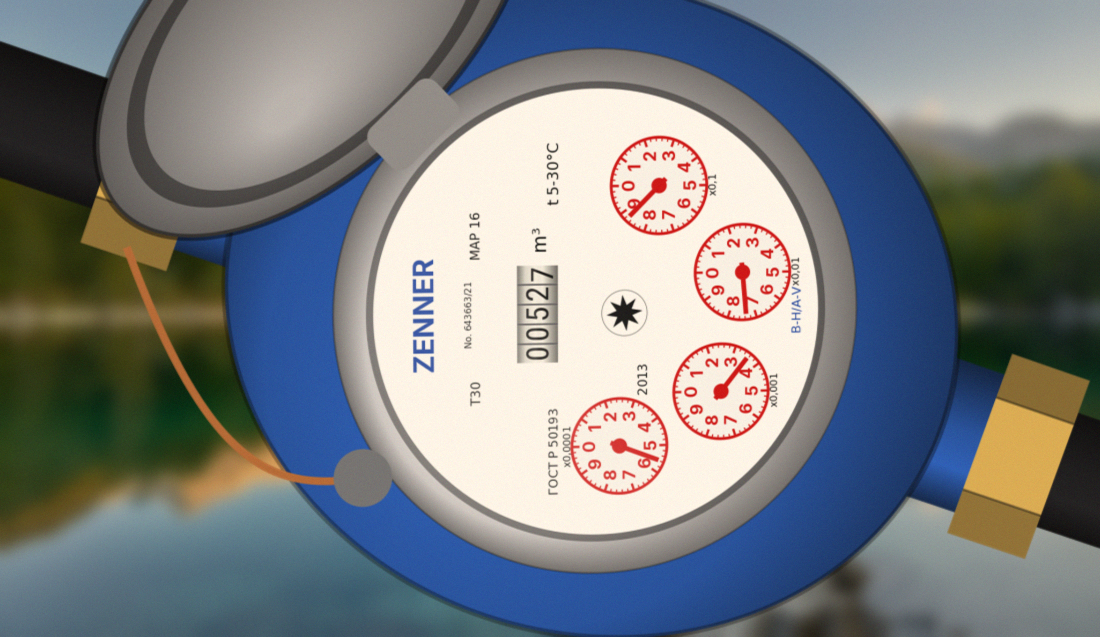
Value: 526.8735; m³
